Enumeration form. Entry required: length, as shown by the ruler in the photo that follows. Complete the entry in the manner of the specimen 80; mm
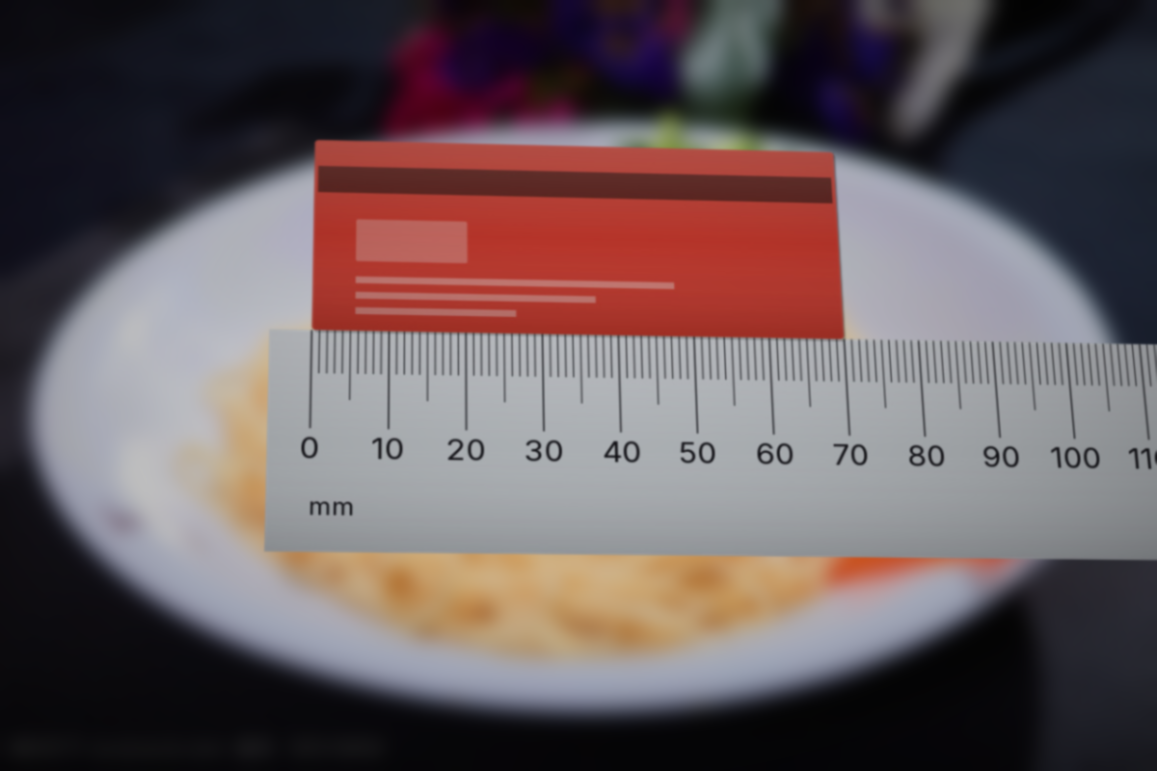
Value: 70; mm
